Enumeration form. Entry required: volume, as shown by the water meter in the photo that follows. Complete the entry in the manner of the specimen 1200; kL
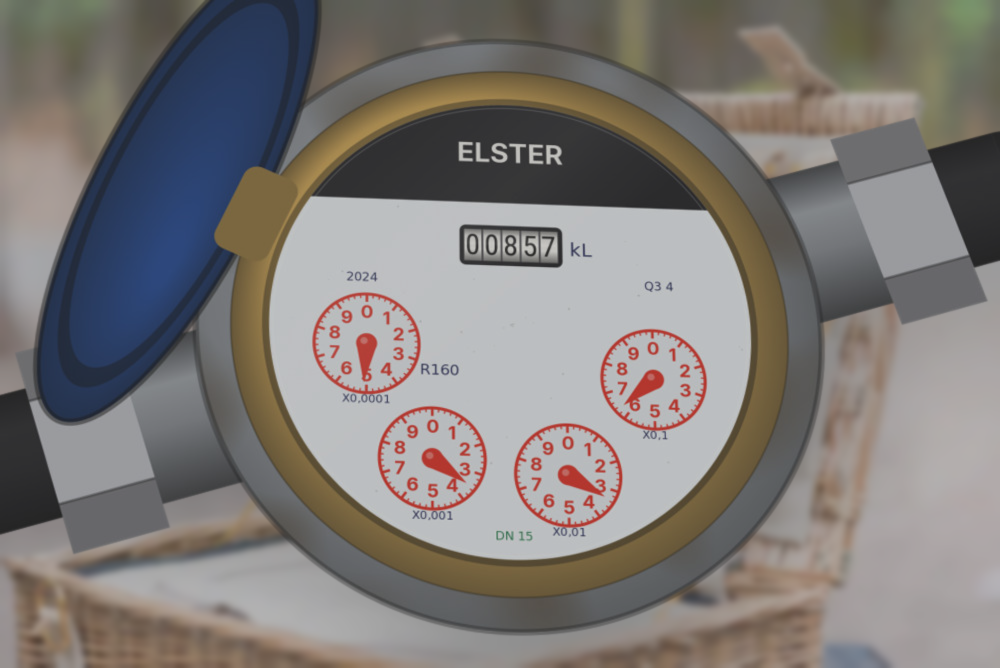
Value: 857.6335; kL
